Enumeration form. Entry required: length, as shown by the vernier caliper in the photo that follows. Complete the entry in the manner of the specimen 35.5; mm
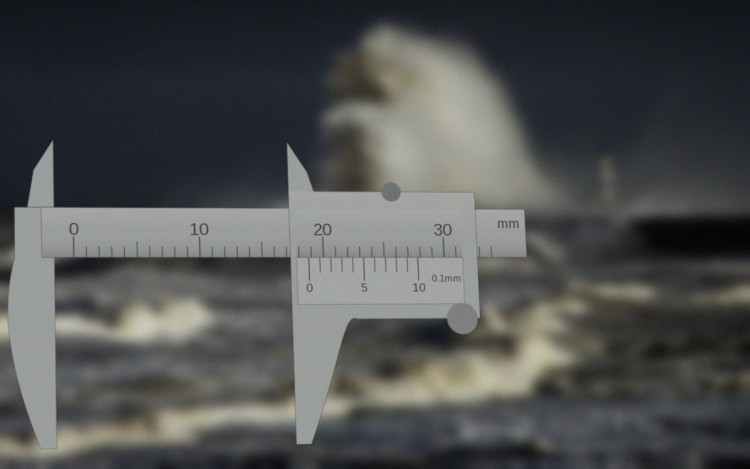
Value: 18.8; mm
